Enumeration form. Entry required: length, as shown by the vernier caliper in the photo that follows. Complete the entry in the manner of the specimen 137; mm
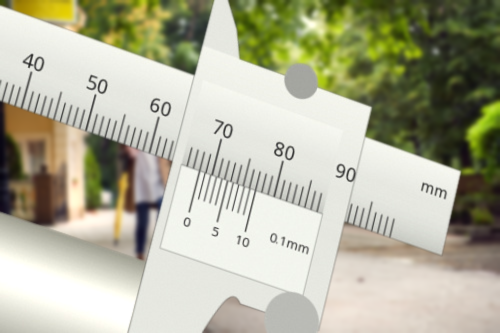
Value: 68.0; mm
